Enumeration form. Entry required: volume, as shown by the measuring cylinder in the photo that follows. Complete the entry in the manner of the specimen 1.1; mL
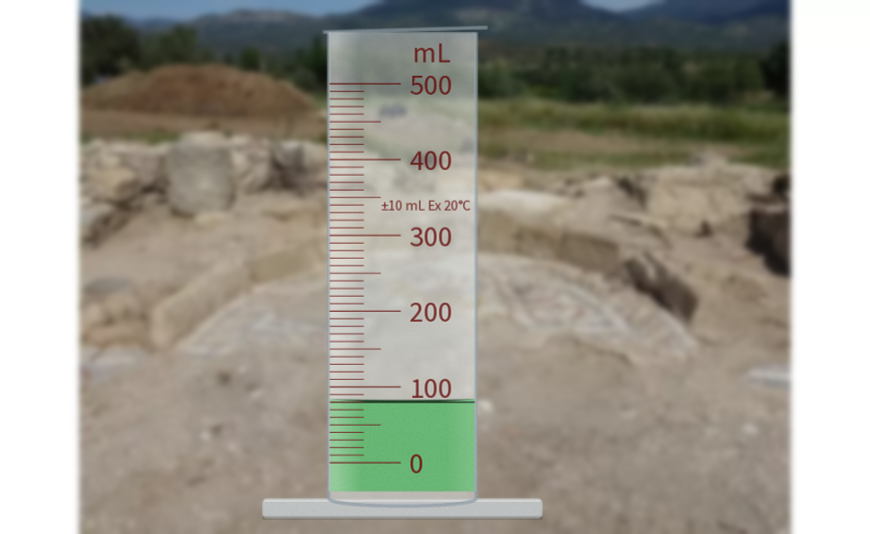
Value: 80; mL
